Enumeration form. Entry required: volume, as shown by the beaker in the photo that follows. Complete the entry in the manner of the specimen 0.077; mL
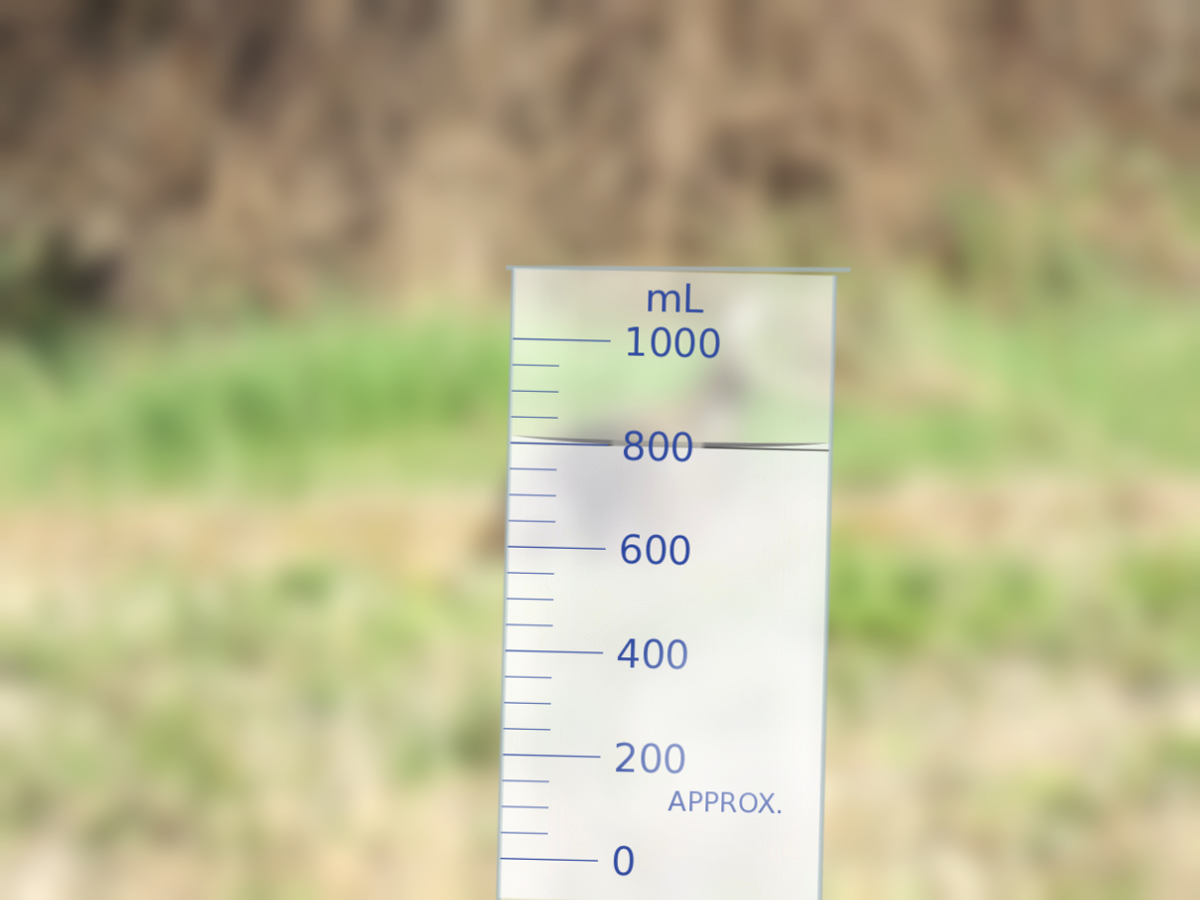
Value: 800; mL
